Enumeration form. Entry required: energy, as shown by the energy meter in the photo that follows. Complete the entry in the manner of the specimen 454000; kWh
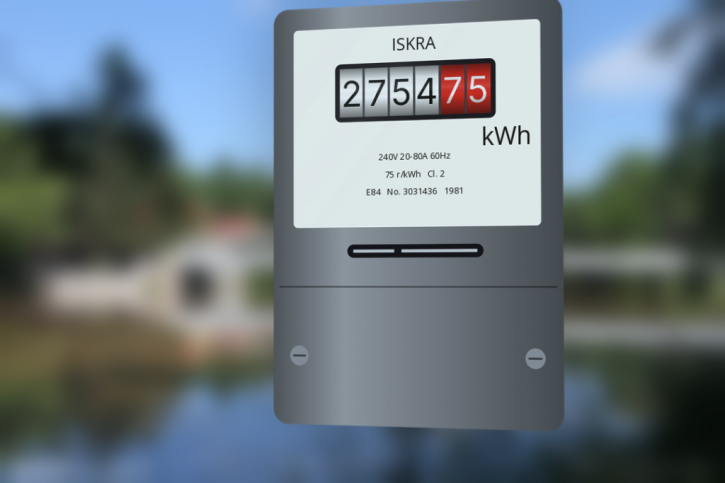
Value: 2754.75; kWh
